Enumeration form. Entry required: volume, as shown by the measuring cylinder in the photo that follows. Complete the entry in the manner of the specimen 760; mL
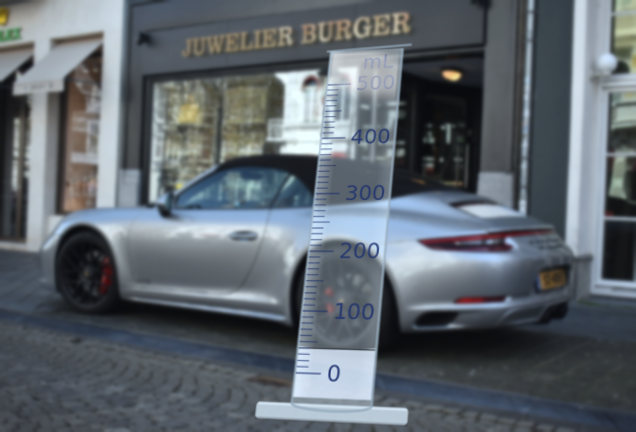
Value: 40; mL
